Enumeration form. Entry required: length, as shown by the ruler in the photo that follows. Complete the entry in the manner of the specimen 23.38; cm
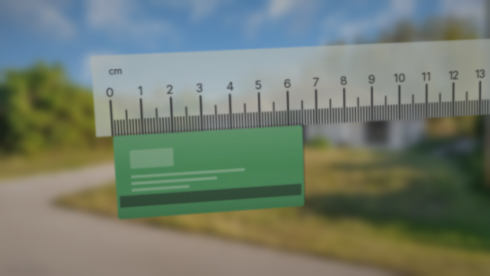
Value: 6.5; cm
